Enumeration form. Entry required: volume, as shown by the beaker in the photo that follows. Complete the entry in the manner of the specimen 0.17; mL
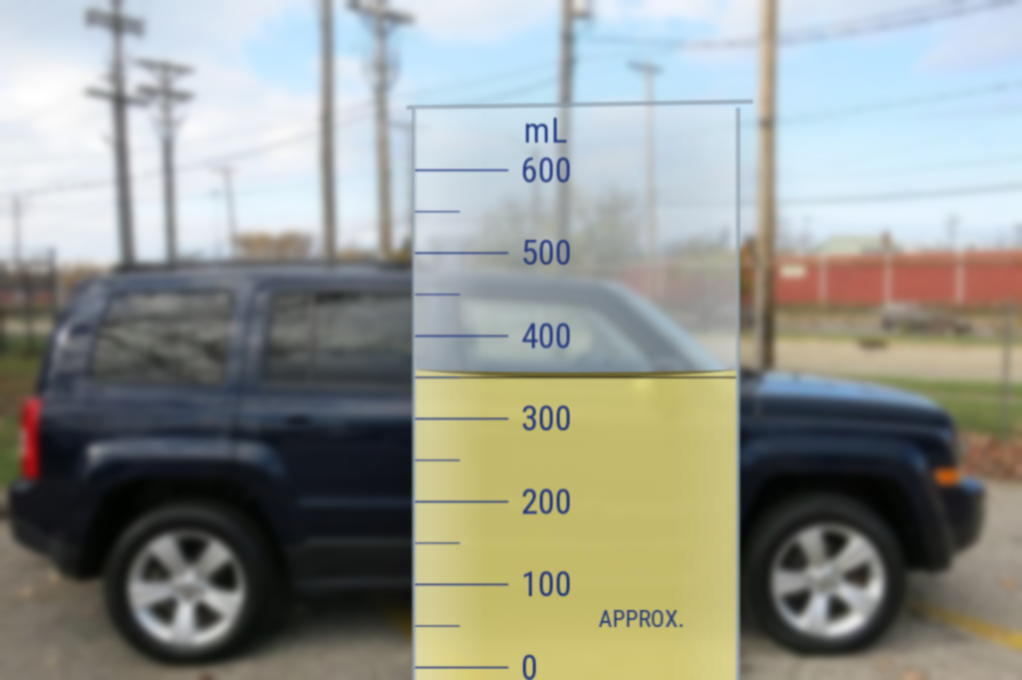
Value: 350; mL
